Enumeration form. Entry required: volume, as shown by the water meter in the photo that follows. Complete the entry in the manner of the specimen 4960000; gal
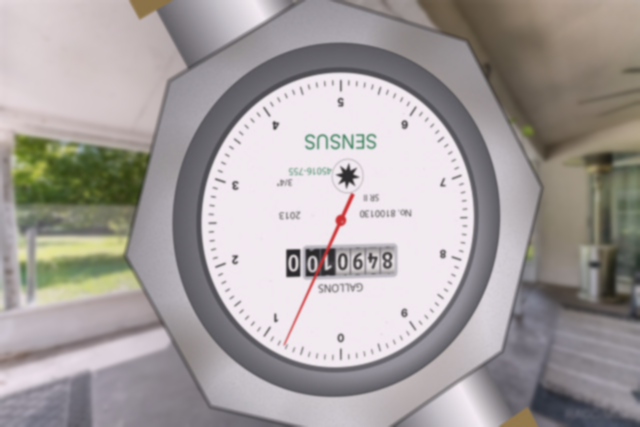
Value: 8490100.7; gal
